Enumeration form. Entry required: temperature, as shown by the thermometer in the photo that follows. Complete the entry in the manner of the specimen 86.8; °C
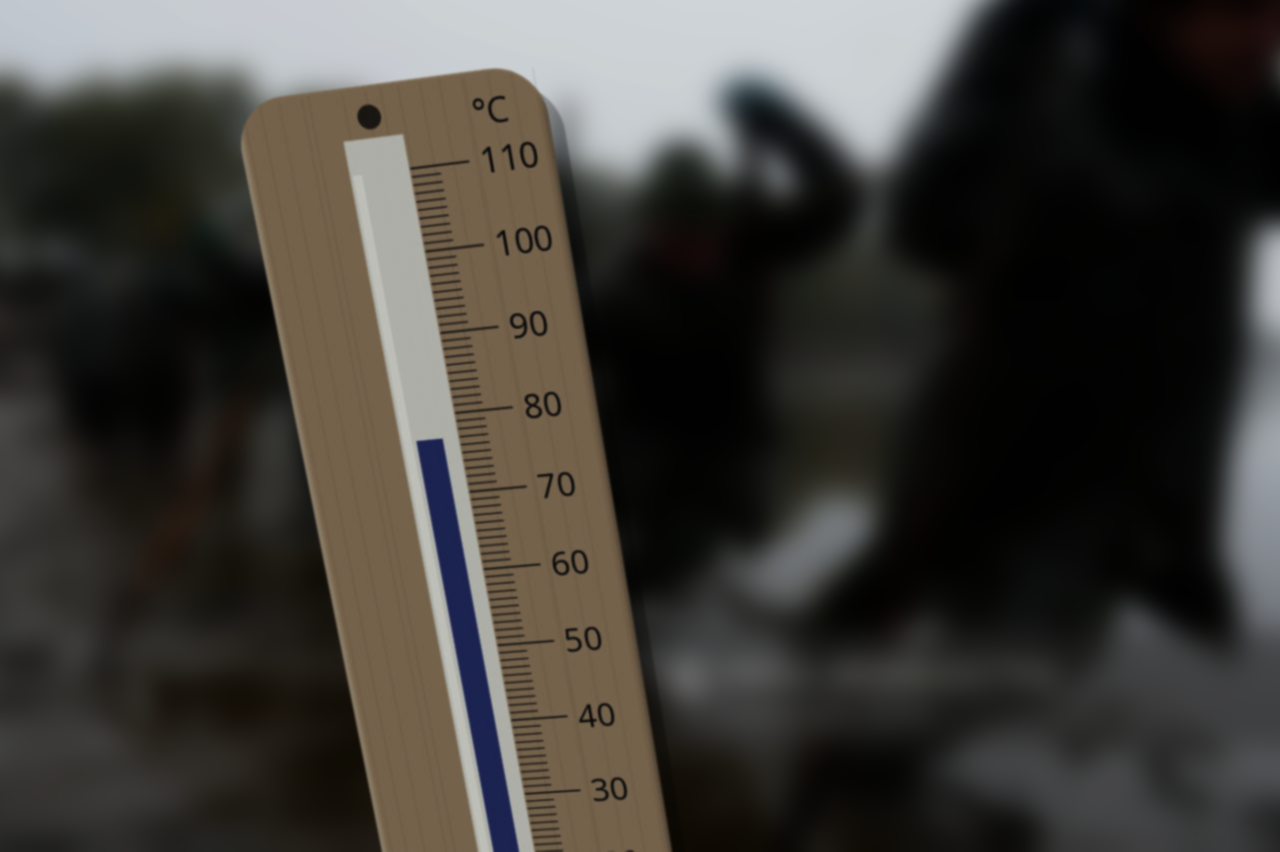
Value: 77; °C
